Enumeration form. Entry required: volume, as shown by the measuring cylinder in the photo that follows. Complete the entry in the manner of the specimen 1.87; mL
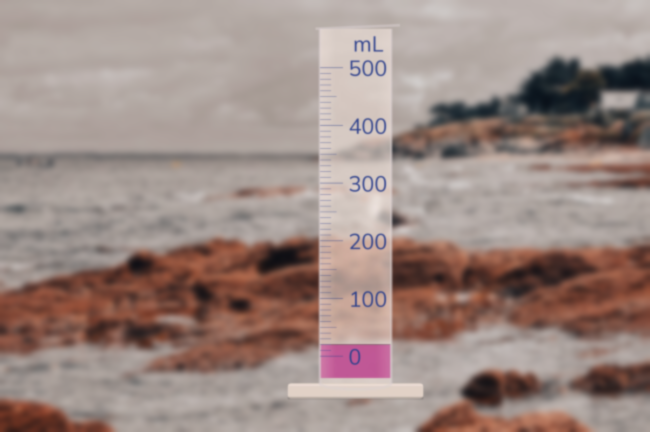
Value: 20; mL
